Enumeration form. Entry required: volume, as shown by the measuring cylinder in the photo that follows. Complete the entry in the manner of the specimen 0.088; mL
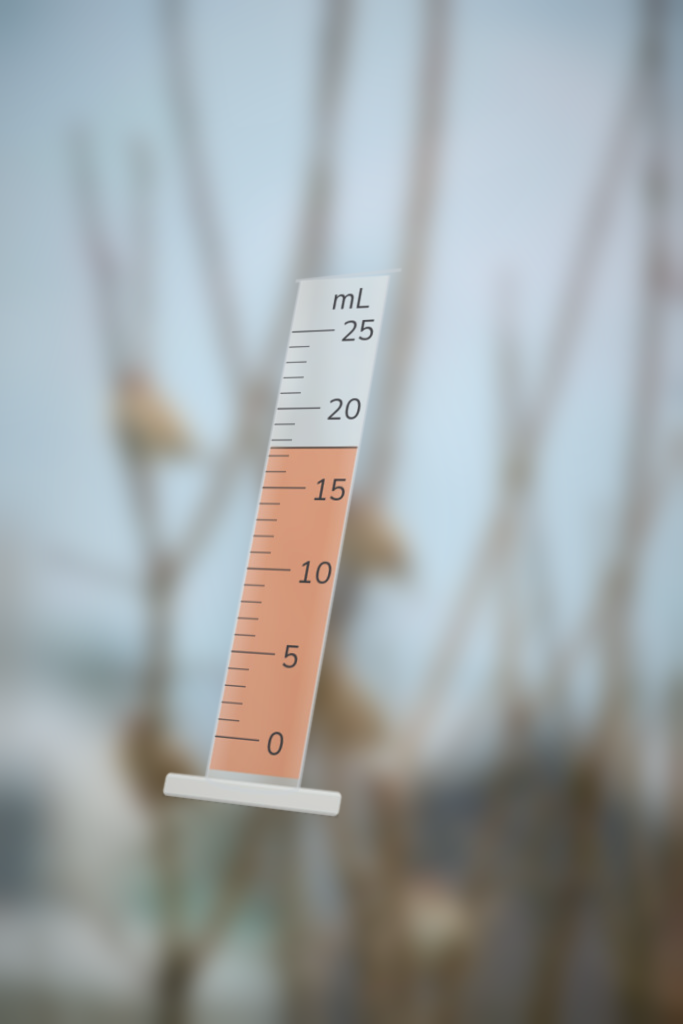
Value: 17.5; mL
